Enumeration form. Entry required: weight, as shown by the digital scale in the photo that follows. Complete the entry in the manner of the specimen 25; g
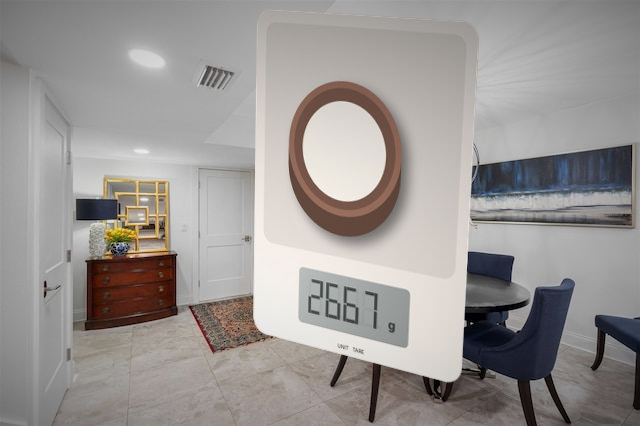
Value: 2667; g
